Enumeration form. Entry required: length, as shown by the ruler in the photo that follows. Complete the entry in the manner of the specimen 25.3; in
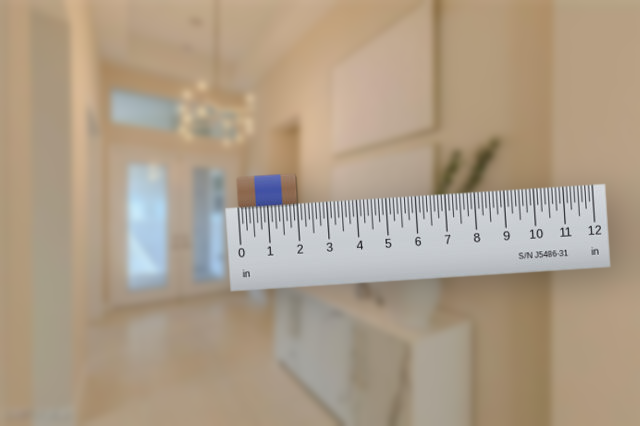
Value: 2; in
